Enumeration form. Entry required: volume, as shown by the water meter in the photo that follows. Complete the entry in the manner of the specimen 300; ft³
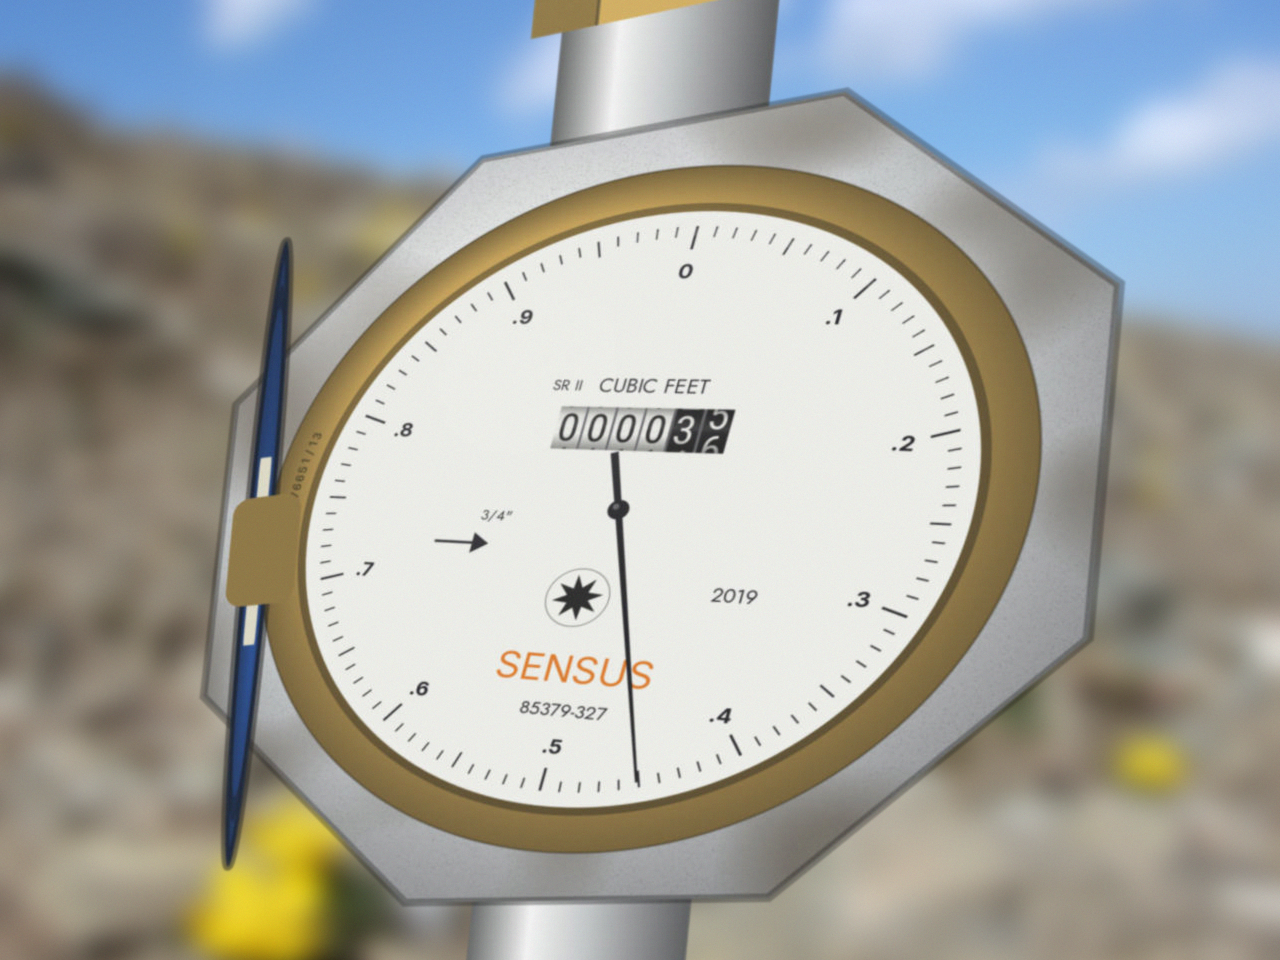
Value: 35.45; ft³
